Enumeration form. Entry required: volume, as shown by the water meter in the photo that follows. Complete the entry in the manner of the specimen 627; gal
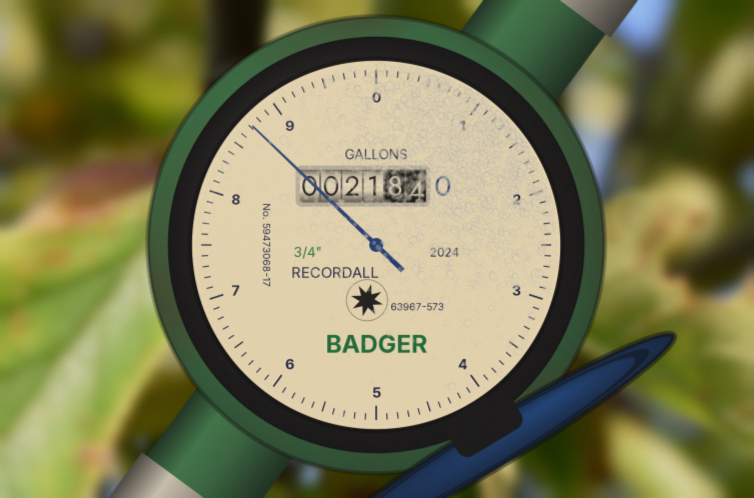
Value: 21838.7; gal
